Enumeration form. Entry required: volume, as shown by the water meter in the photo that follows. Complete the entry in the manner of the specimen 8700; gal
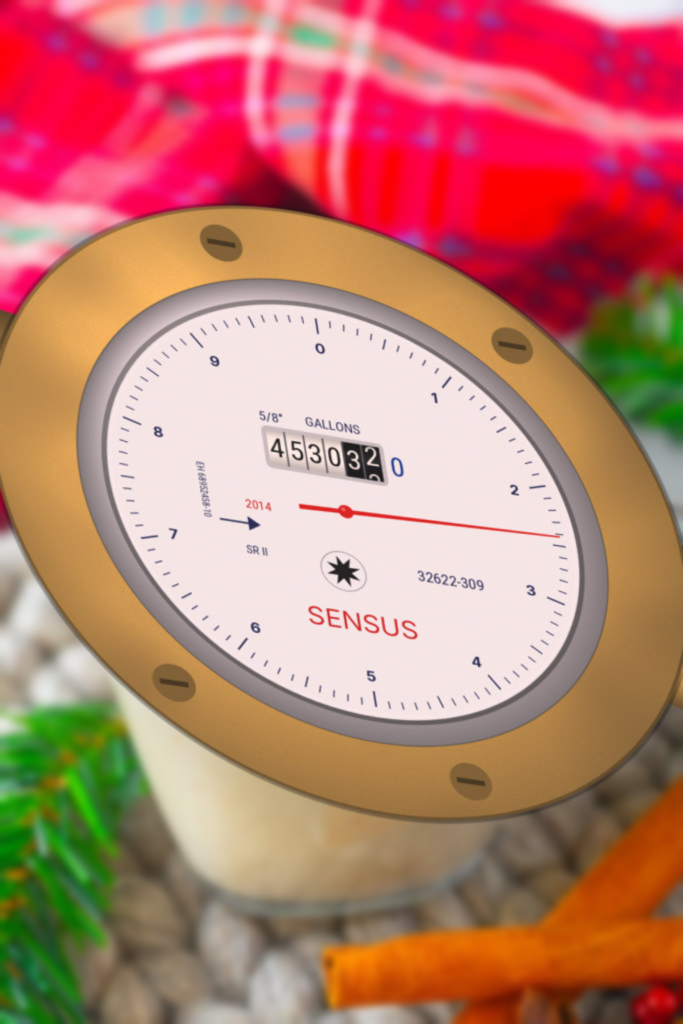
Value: 4530322.4; gal
